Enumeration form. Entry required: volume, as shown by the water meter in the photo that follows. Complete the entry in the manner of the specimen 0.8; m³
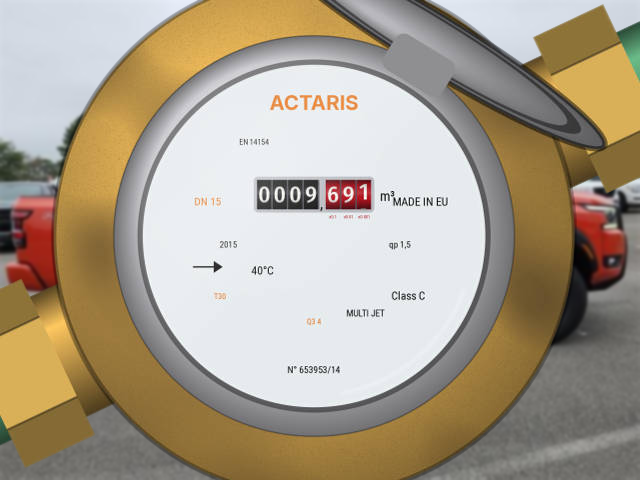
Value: 9.691; m³
